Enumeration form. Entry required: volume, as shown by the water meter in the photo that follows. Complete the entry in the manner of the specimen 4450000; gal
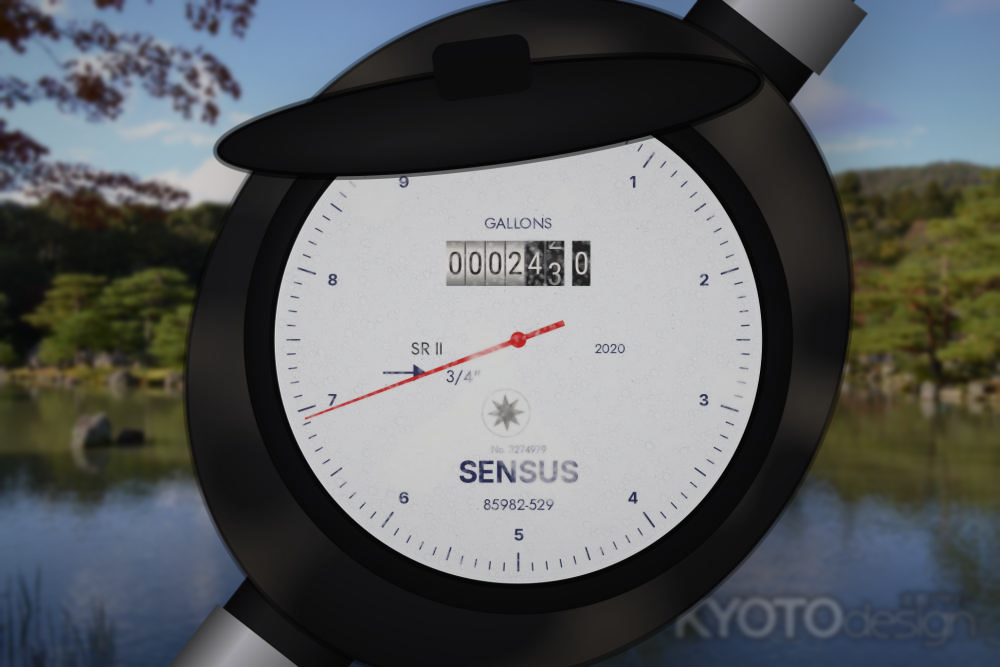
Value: 2426.9; gal
